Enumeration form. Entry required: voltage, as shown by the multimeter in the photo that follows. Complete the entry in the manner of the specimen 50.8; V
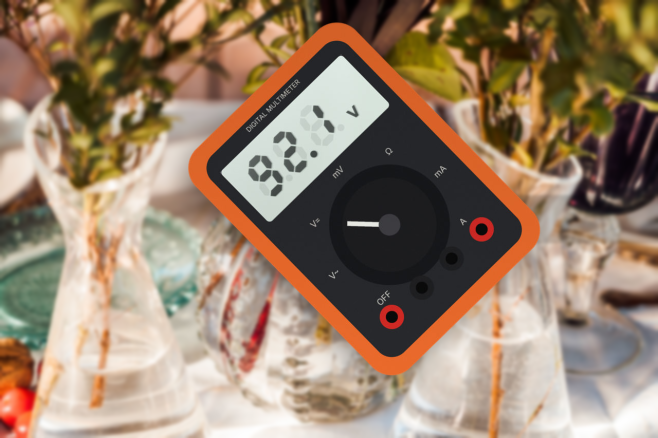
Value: 92.1; V
